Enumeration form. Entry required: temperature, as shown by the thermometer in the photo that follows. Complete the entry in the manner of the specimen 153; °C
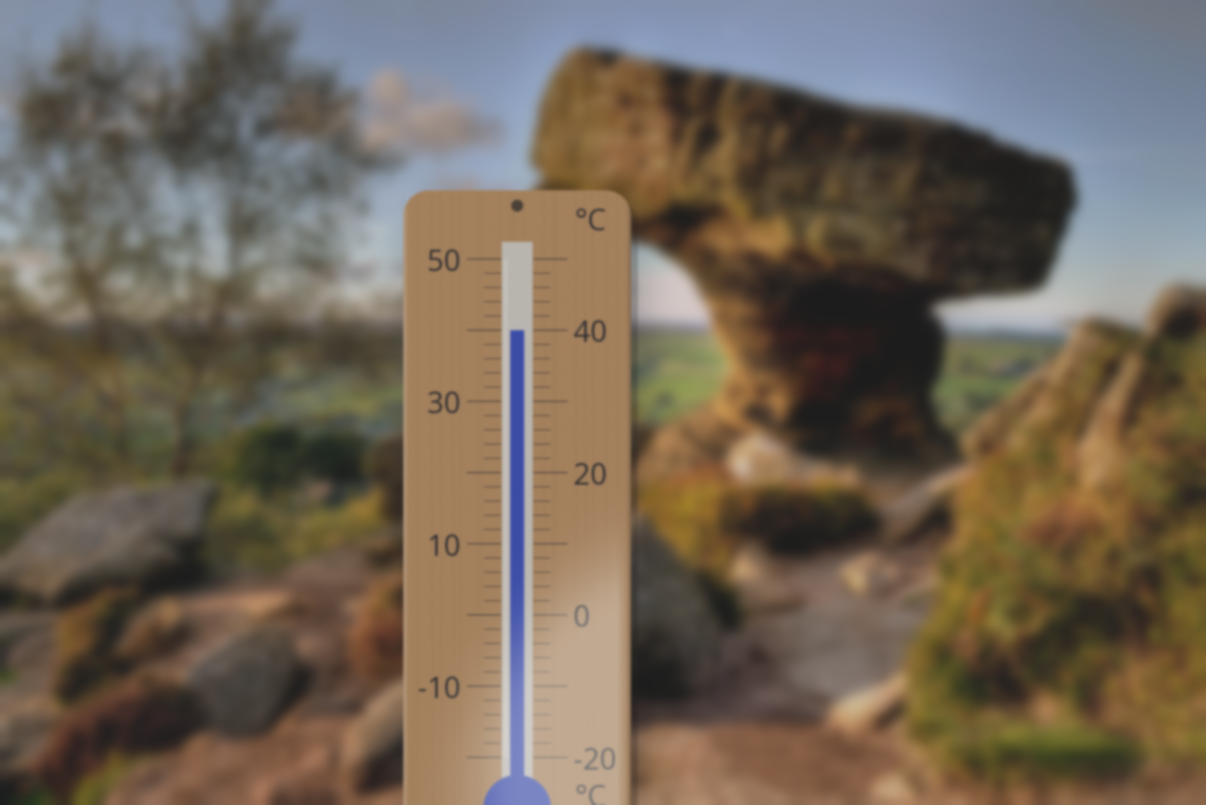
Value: 40; °C
